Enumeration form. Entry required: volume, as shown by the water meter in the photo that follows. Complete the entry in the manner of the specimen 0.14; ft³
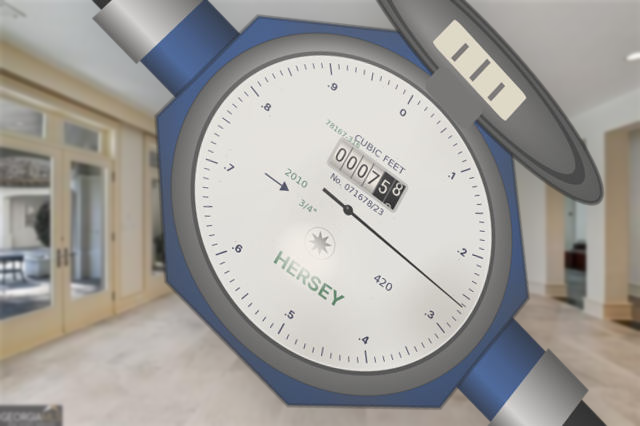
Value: 758.26; ft³
